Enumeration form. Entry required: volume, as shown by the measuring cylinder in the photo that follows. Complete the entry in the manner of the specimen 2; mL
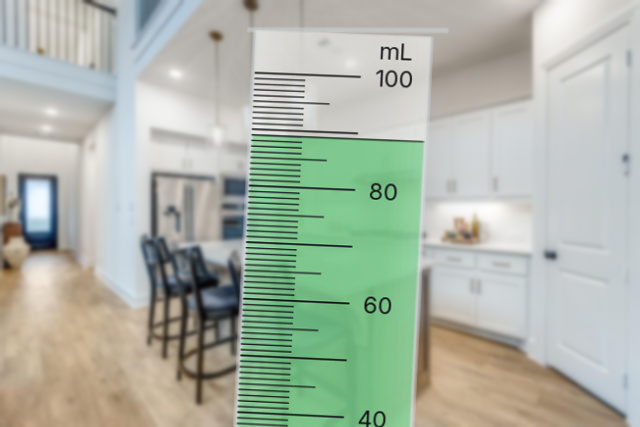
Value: 89; mL
